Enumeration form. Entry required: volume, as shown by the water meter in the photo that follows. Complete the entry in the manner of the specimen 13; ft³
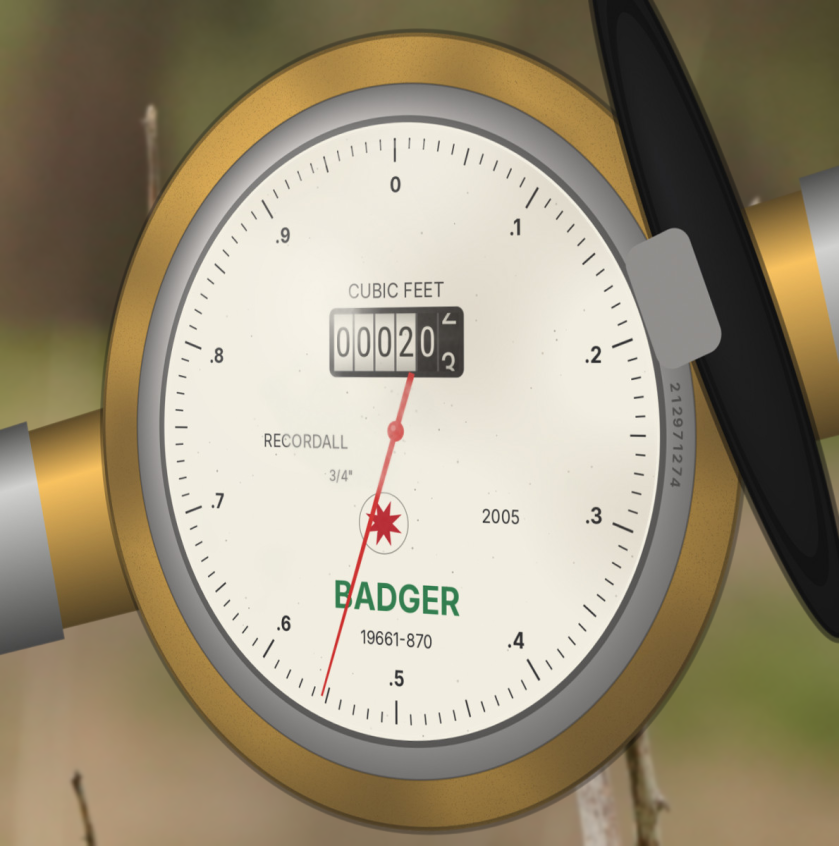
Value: 202.55; ft³
